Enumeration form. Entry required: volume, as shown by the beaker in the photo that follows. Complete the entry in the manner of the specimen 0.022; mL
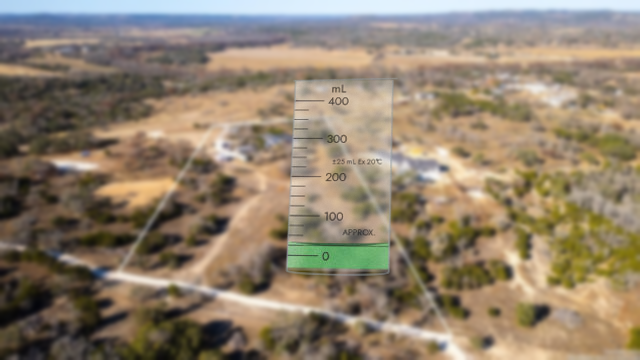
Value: 25; mL
